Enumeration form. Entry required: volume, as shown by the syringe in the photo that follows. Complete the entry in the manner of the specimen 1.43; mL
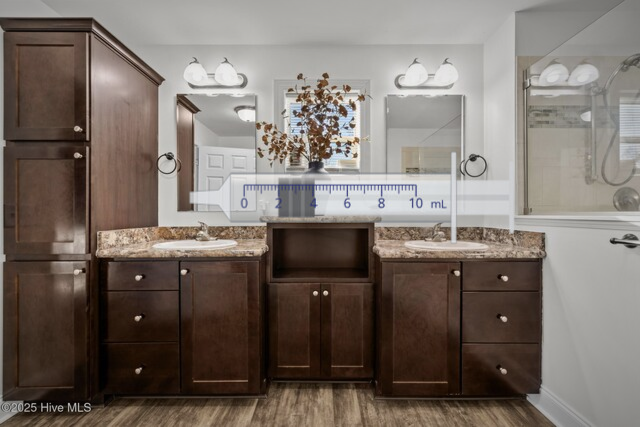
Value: 2; mL
